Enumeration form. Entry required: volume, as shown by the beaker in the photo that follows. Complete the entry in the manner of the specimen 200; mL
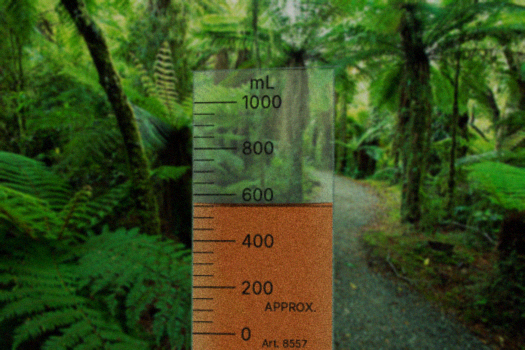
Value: 550; mL
